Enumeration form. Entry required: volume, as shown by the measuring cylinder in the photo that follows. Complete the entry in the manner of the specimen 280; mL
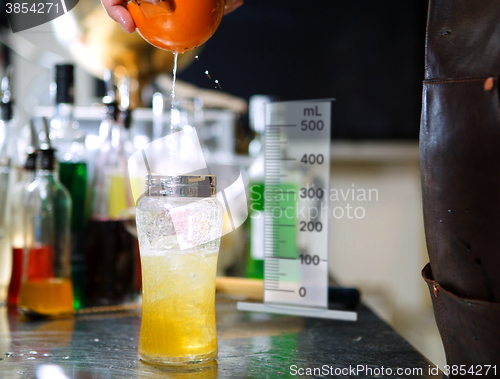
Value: 100; mL
